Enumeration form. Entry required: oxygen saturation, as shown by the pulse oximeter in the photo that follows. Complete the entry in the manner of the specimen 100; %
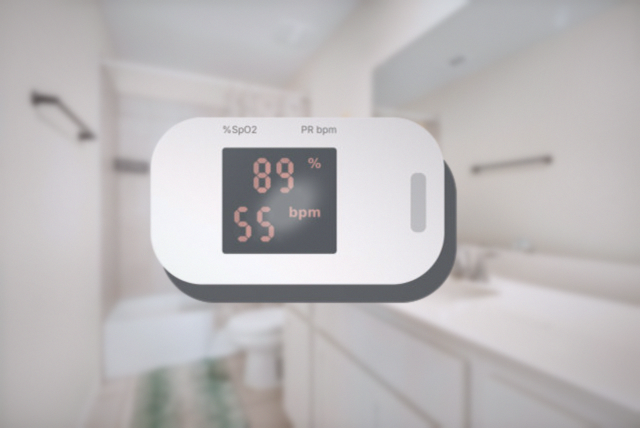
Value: 89; %
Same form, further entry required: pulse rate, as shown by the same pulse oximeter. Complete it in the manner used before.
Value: 55; bpm
